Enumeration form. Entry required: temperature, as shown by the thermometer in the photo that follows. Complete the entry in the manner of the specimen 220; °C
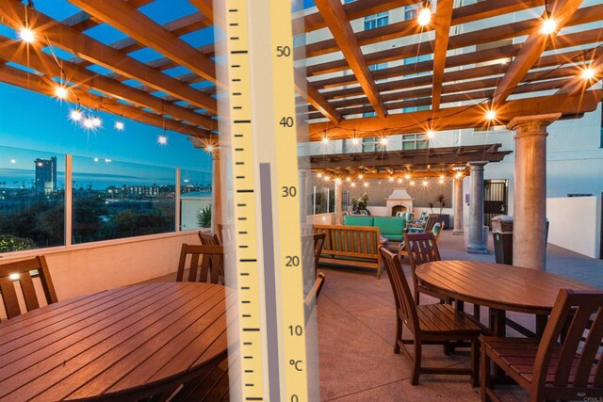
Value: 34; °C
